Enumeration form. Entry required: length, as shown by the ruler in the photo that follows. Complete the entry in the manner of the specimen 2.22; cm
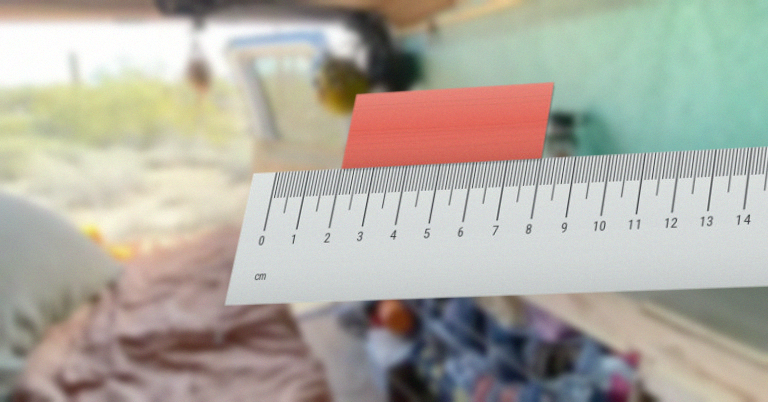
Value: 6; cm
